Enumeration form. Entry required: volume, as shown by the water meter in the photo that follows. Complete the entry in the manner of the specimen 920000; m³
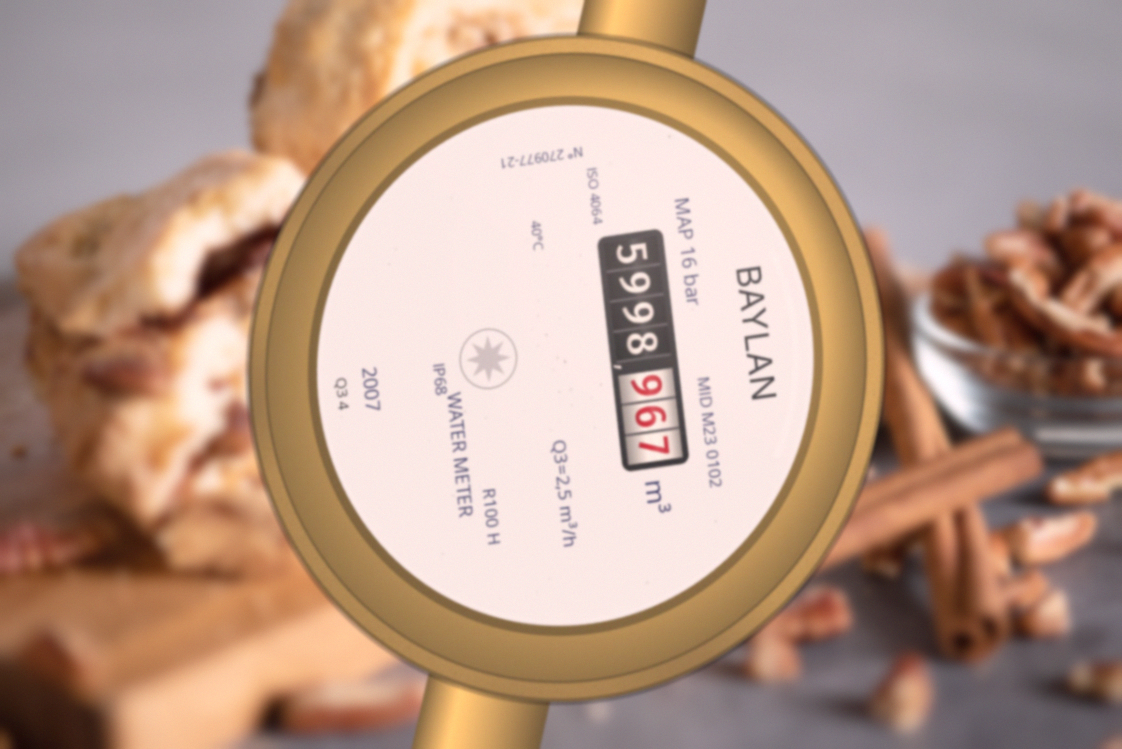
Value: 5998.967; m³
